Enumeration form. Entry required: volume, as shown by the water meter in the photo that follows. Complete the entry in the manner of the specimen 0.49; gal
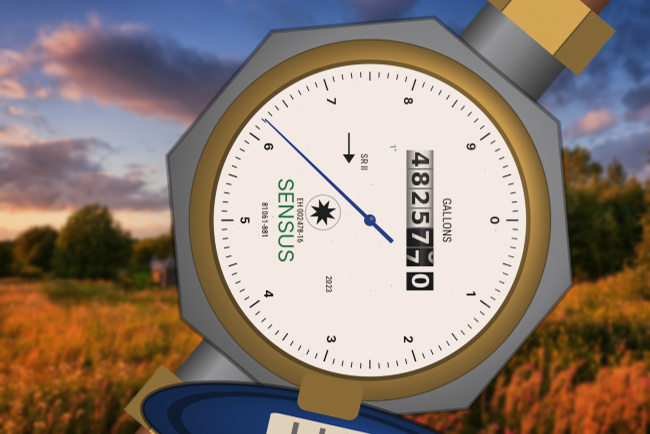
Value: 4825766.2; gal
